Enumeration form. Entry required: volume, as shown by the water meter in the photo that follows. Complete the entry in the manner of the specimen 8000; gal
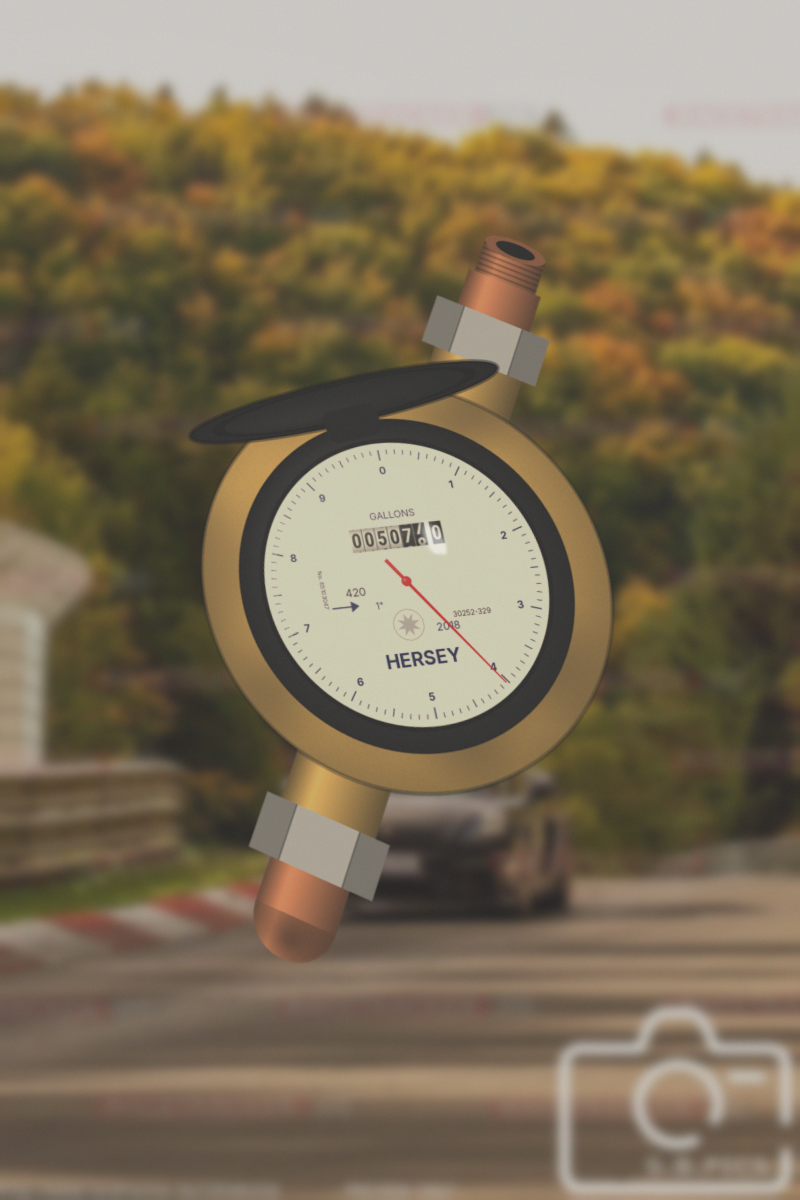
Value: 50774.0; gal
